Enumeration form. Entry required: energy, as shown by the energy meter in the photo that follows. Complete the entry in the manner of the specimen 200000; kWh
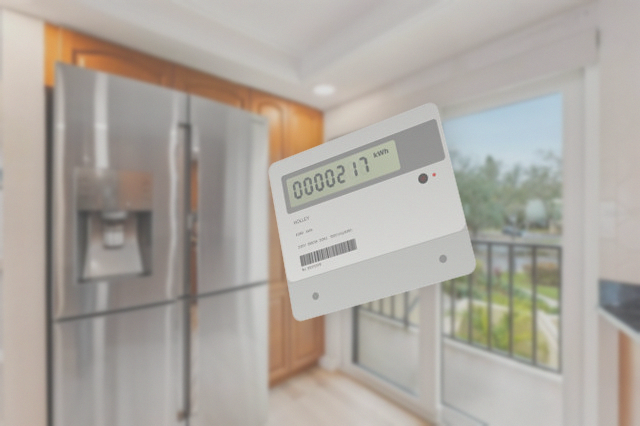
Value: 217; kWh
